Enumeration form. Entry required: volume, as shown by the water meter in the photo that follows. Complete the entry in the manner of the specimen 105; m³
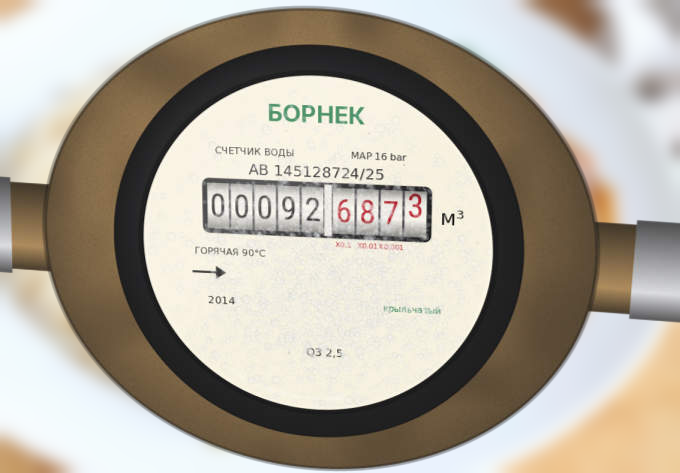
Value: 92.6873; m³
